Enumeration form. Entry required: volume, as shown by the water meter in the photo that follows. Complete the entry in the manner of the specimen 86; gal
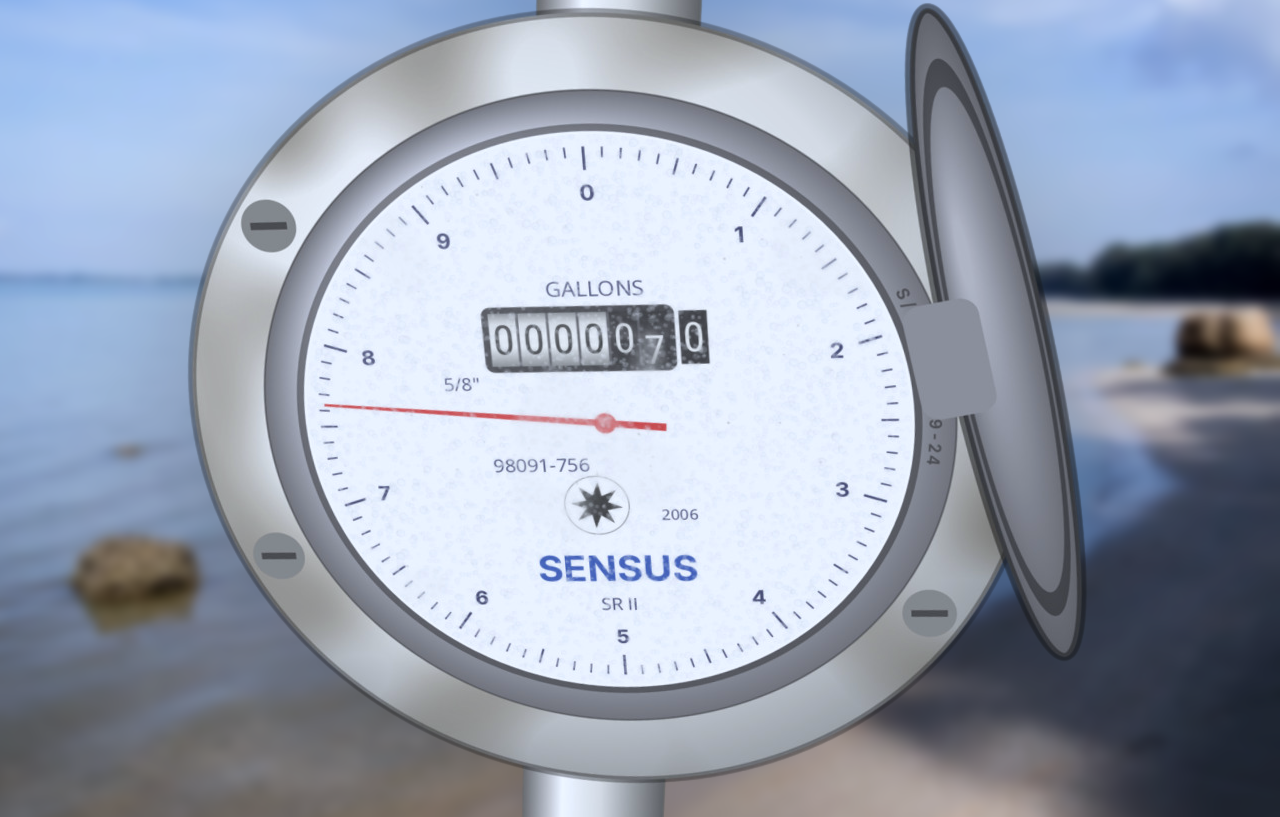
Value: 67.6; gal
